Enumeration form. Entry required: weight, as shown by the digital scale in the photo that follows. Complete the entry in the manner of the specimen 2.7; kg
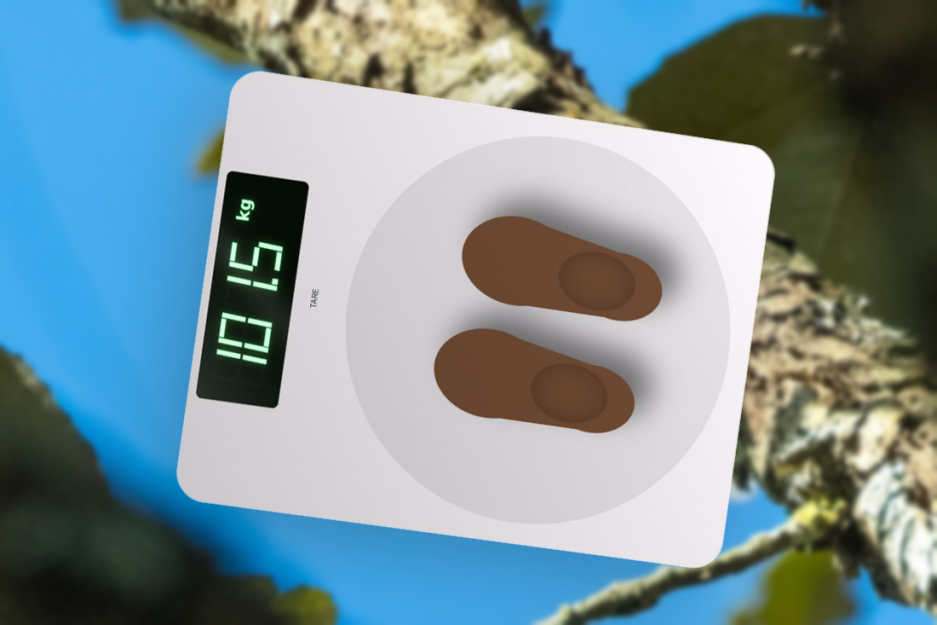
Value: 101.5; kg
